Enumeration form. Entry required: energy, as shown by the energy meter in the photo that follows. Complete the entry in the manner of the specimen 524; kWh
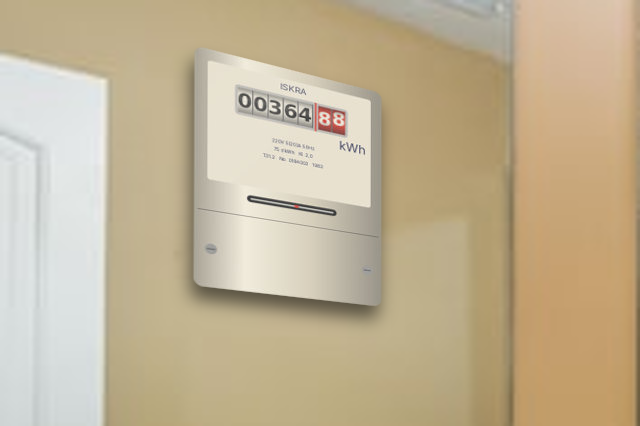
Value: 364.88; kWh
